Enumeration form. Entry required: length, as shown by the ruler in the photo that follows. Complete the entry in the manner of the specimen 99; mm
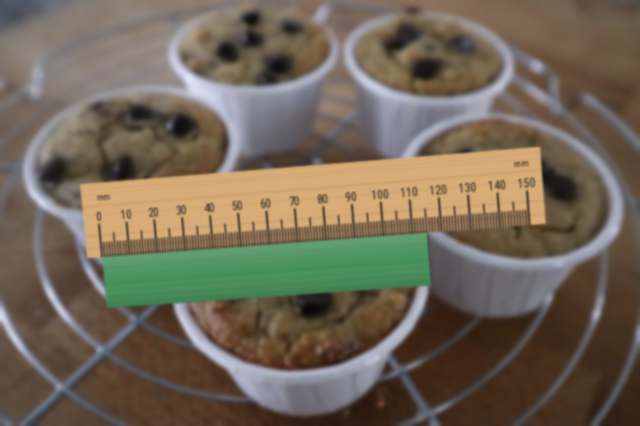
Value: 115; mm
